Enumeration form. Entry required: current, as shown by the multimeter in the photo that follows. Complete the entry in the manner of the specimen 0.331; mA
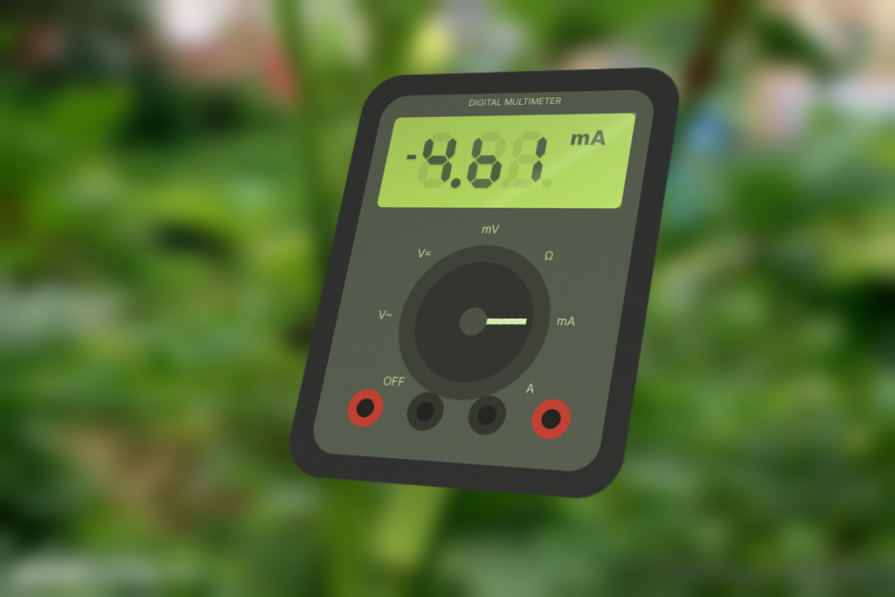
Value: -4.61; mA
